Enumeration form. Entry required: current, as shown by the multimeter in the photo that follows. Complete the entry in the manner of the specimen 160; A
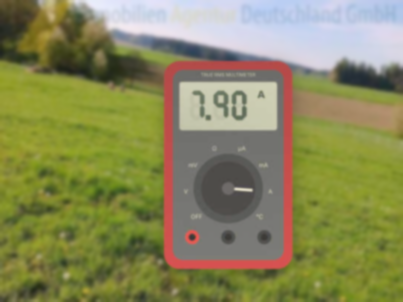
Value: 7.90; A
